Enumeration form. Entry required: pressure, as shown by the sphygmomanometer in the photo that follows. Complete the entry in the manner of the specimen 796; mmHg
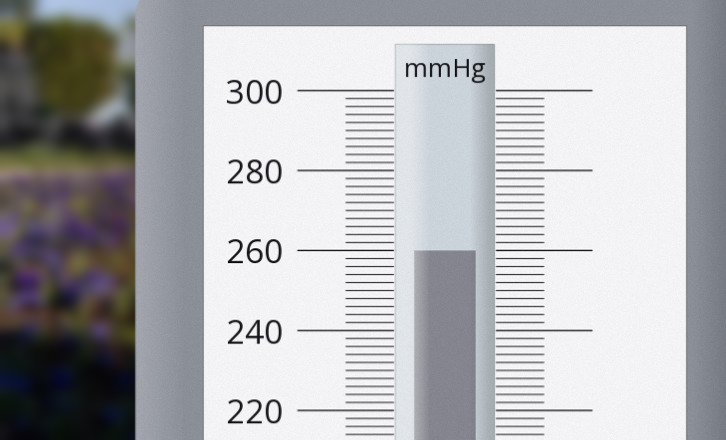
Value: 260; mmHg
